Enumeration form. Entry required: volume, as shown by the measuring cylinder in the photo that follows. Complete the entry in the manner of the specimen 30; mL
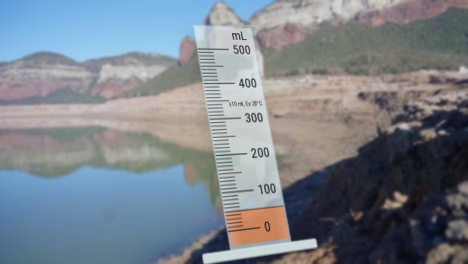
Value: 50; mL
